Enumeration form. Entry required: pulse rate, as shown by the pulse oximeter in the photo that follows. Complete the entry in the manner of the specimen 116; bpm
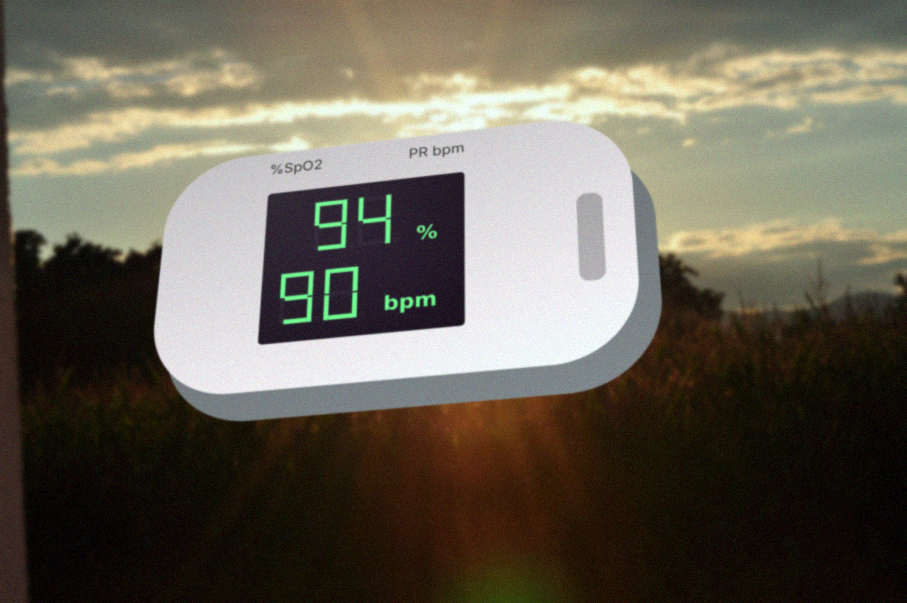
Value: 90; bpm
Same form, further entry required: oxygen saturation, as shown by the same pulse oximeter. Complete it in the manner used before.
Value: 94; %
